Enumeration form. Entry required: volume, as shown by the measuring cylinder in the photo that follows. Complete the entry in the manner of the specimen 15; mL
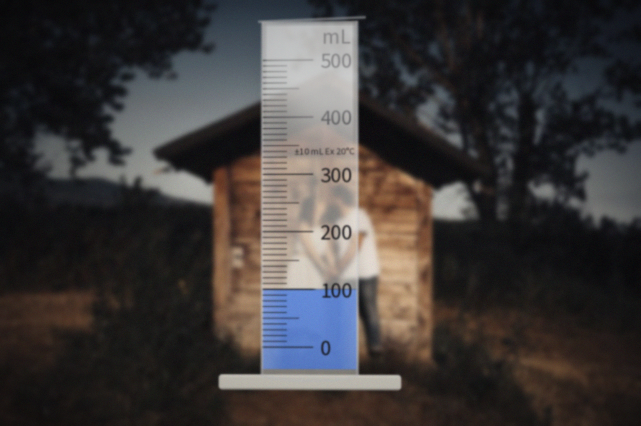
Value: 100; mL
